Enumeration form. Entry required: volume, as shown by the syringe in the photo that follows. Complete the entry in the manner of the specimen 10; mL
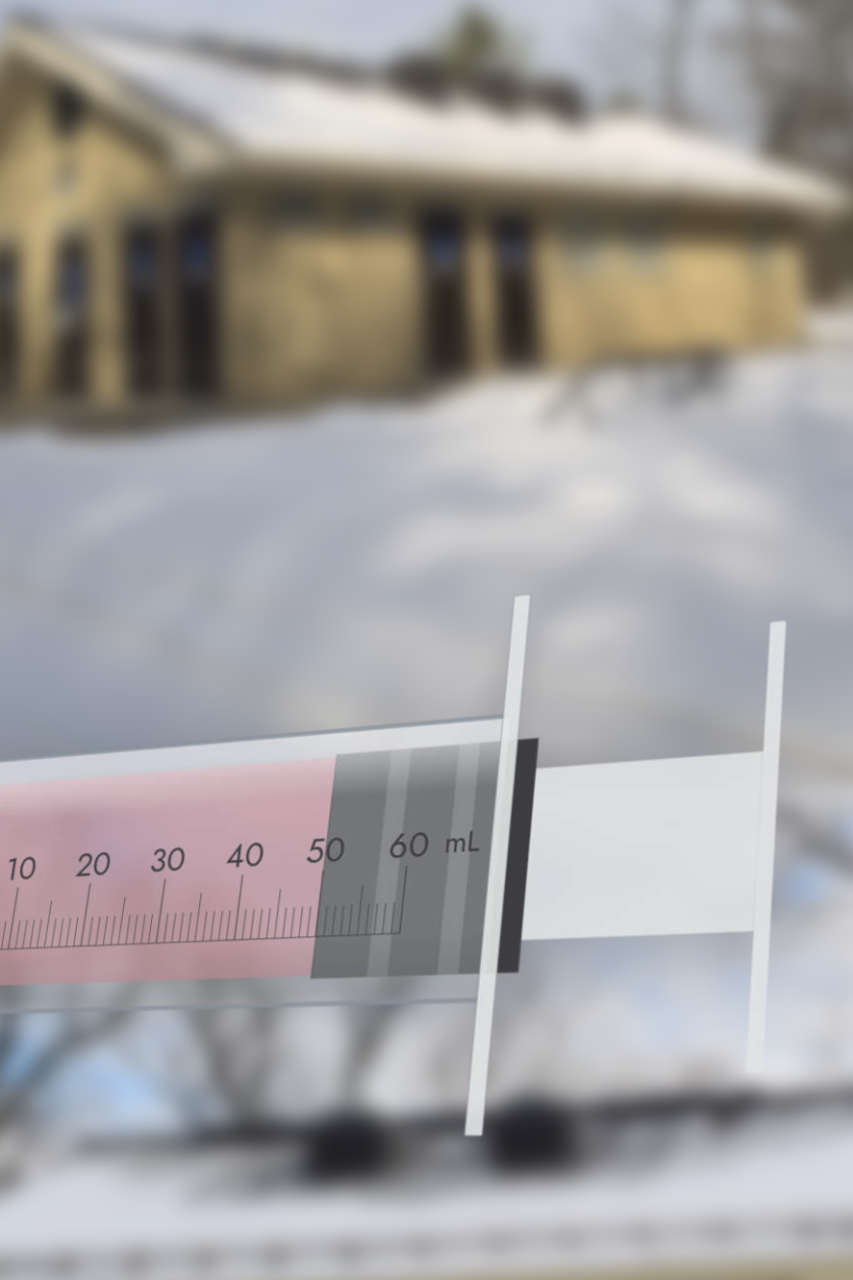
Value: 50; mL
